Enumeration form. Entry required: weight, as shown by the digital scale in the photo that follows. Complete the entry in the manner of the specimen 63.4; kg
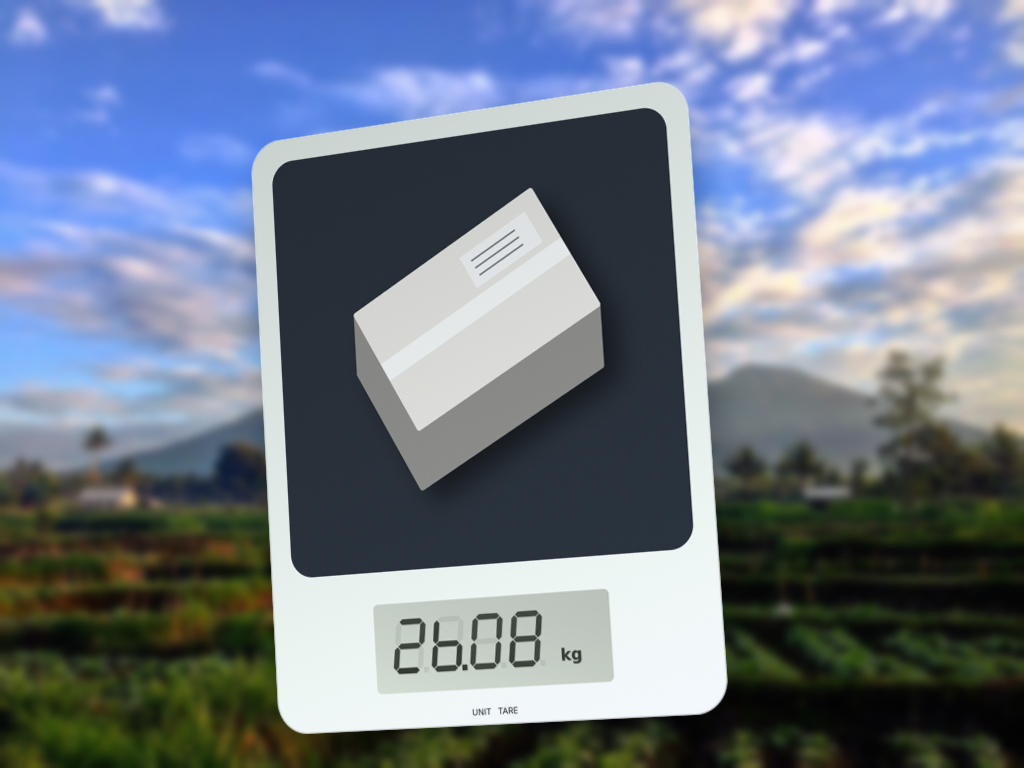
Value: 26.08; kg
